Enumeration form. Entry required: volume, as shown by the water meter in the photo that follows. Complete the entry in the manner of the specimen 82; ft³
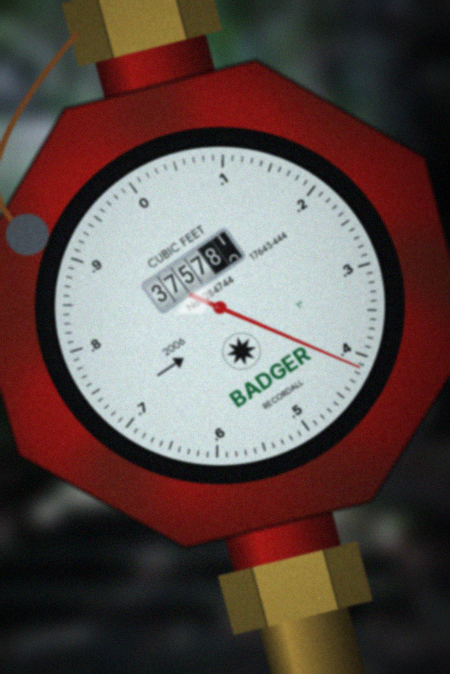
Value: 375781.41; ft³
